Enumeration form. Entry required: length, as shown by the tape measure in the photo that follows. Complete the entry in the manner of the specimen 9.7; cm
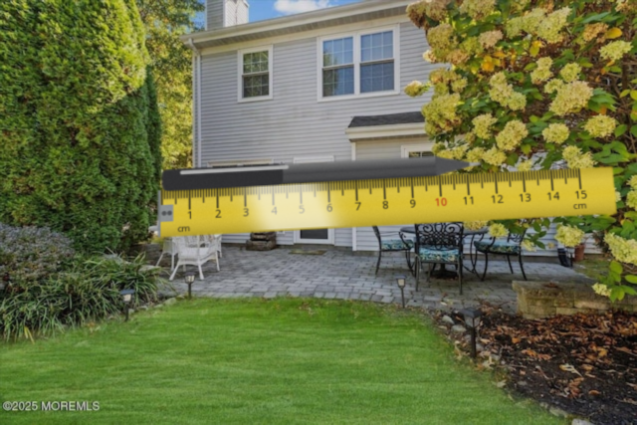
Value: 11.5; cm
